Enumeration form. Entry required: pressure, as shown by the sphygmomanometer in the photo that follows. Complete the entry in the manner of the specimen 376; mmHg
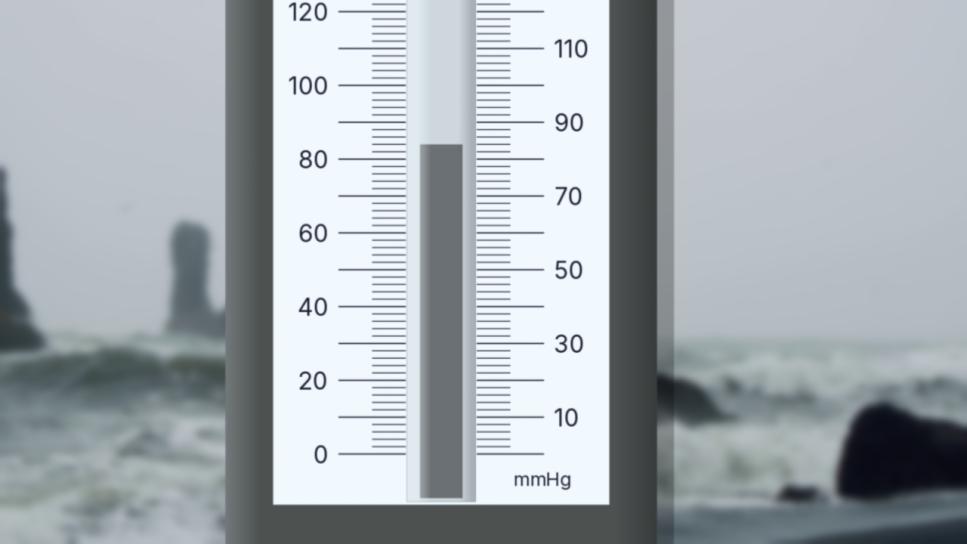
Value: 84; mmHg
